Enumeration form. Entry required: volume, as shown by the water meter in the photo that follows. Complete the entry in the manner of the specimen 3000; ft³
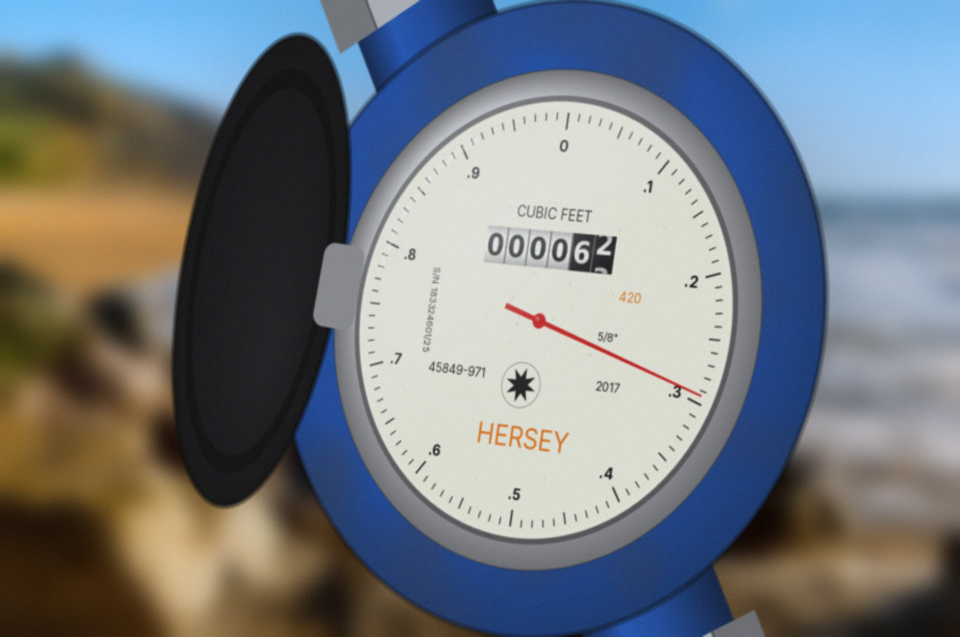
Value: 62.29; ft³
